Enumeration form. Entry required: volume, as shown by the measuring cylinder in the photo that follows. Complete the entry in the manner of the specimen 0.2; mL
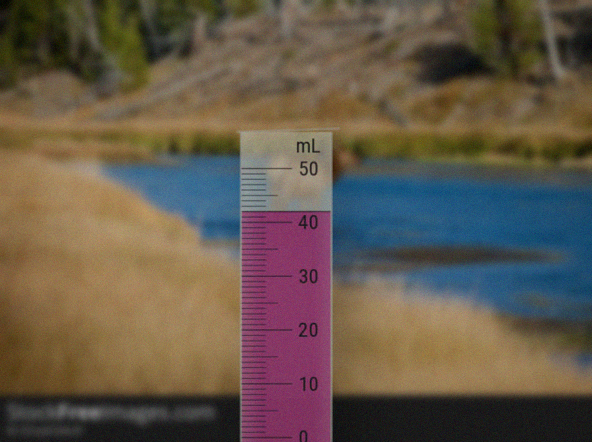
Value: 42; mL
